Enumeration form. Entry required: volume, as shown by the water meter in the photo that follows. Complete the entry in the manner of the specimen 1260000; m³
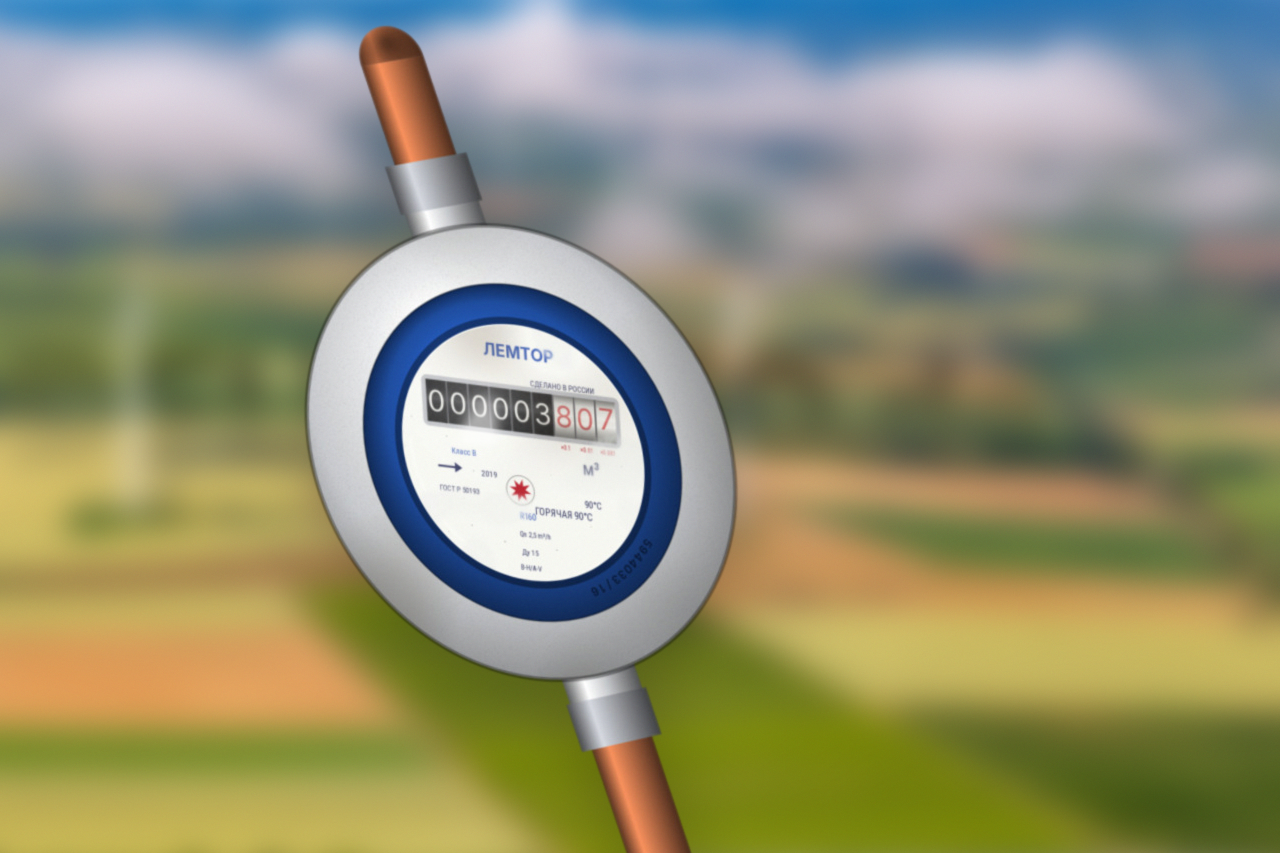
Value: 3.807; m³
